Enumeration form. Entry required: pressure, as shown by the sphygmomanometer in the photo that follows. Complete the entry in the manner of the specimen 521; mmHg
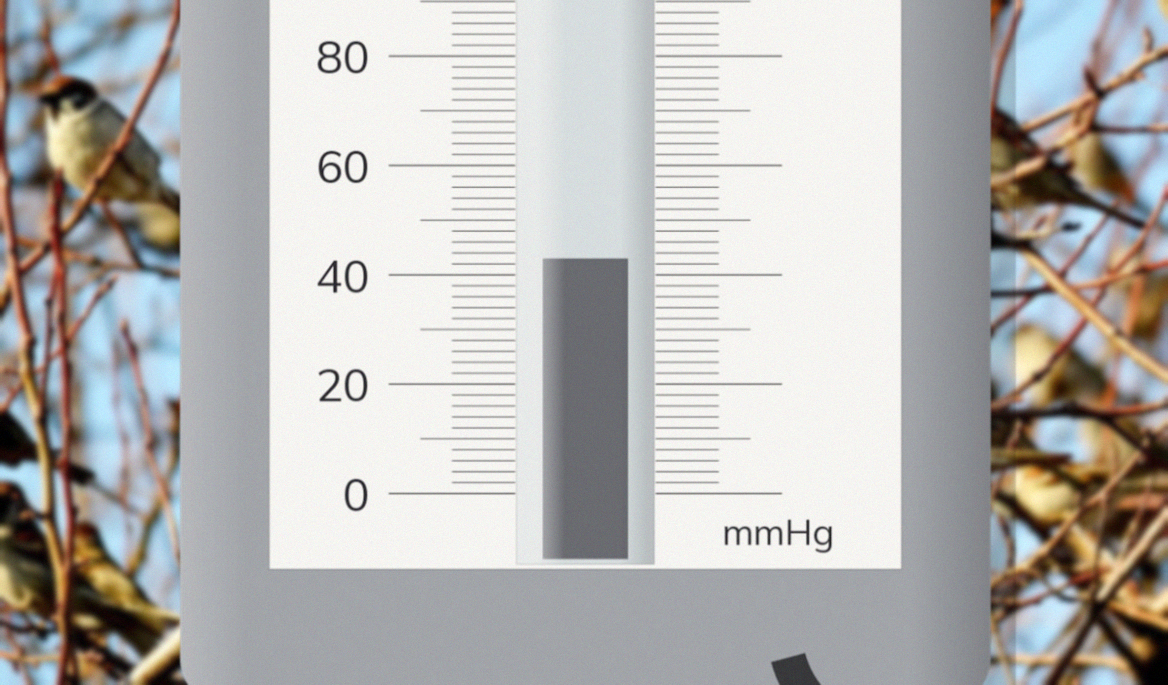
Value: 43; mmHg
